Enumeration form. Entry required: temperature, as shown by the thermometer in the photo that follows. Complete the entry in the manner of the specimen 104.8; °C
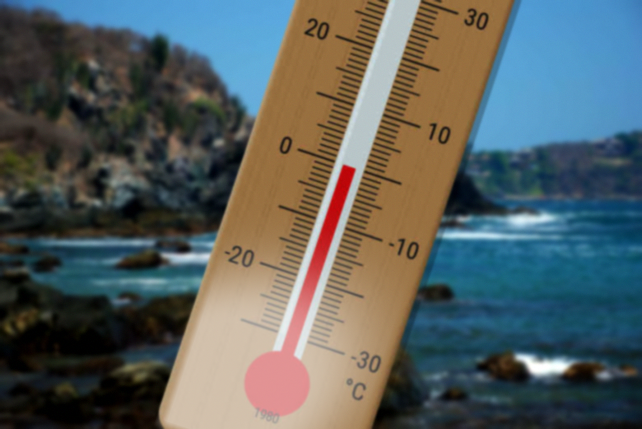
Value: 0; °C
